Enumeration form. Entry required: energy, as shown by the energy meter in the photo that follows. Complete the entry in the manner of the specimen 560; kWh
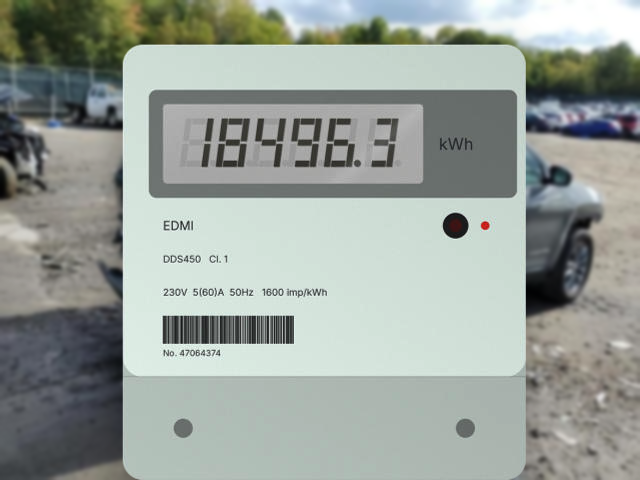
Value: 18496.3; kWh
